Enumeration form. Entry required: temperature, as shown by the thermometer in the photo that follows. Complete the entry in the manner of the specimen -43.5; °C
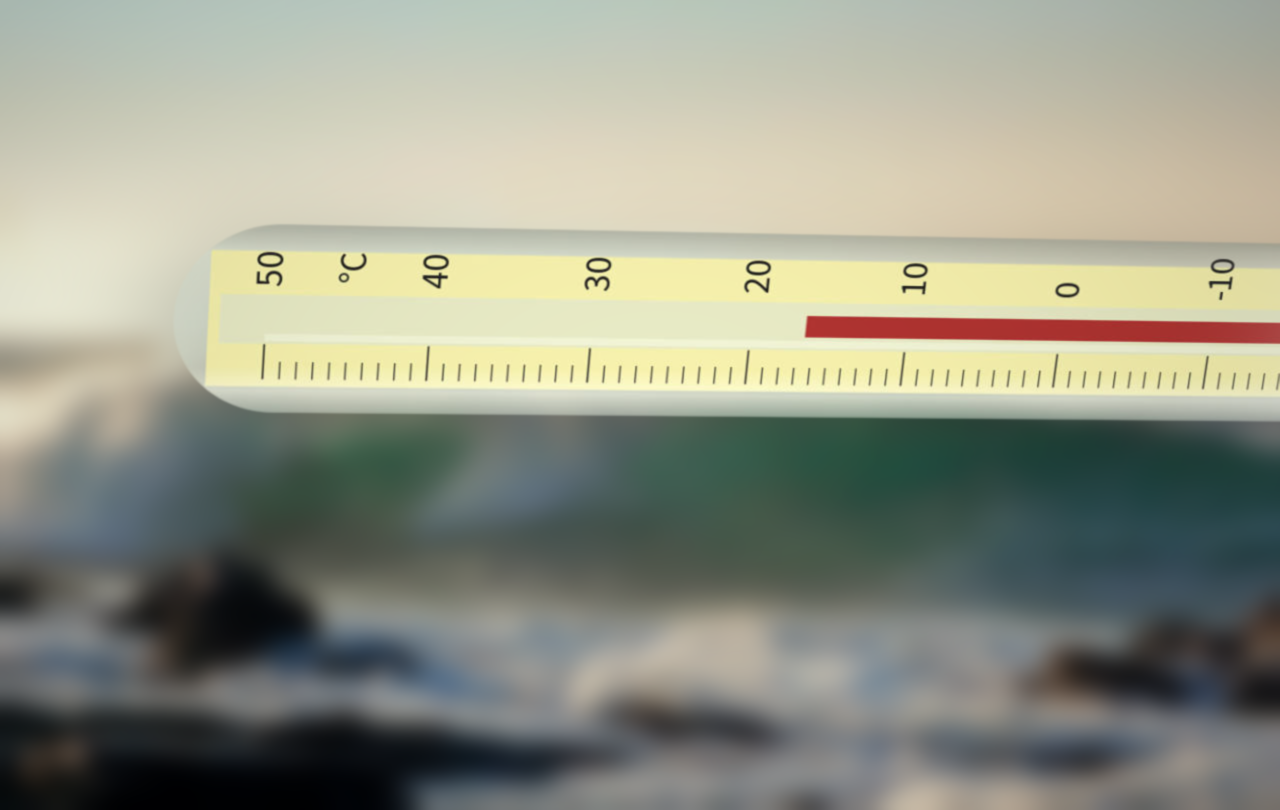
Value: 16.5; °C
